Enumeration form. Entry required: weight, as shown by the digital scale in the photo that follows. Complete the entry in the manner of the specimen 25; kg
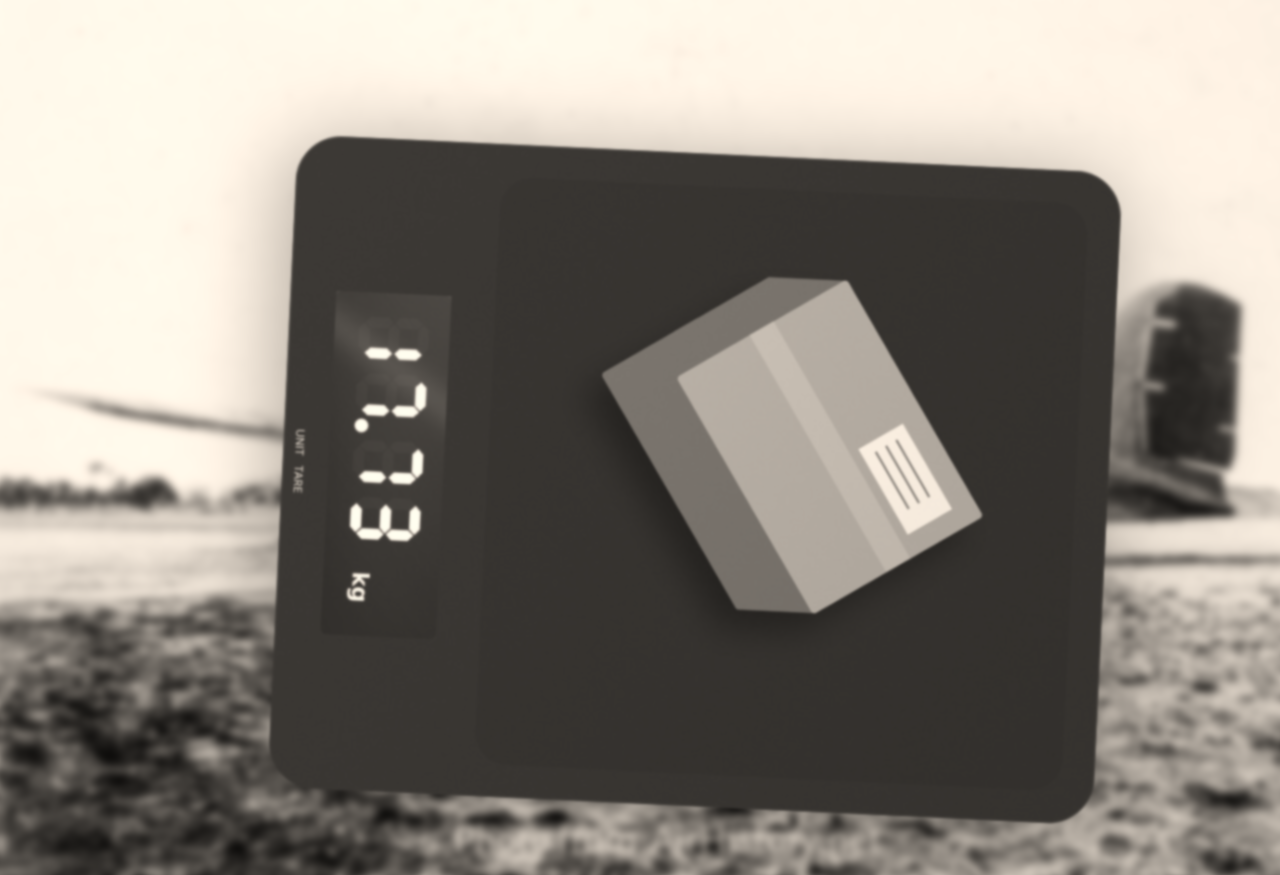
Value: 17.73; kg
